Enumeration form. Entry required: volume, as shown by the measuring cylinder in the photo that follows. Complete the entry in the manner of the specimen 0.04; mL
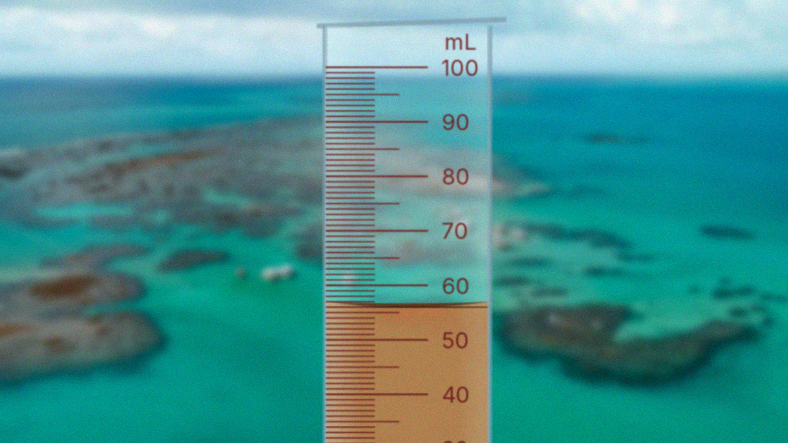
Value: 56; mL
